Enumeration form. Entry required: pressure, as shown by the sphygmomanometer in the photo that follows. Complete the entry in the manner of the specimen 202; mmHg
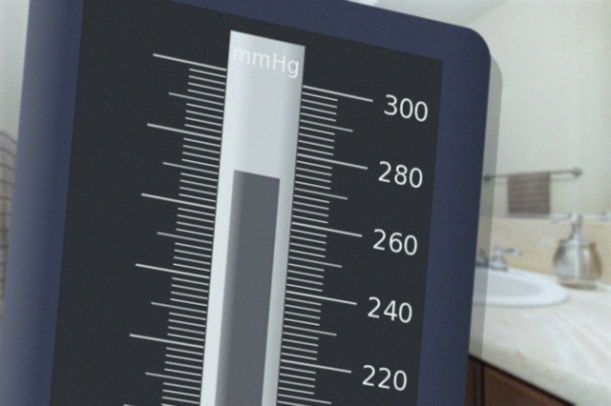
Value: 272; mmHg
